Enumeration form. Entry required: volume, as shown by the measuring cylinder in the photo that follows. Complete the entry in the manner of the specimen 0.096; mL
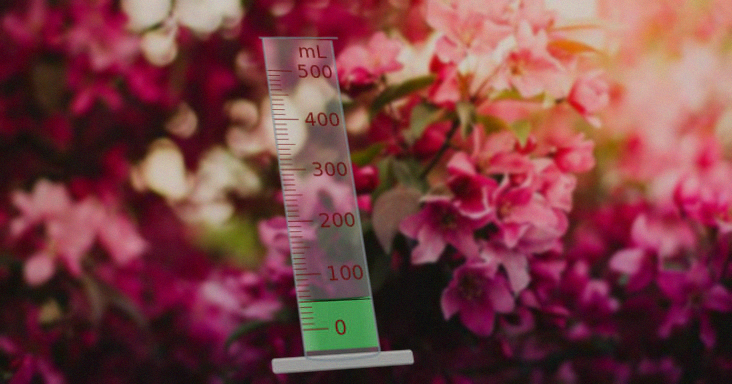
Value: 50; mL
